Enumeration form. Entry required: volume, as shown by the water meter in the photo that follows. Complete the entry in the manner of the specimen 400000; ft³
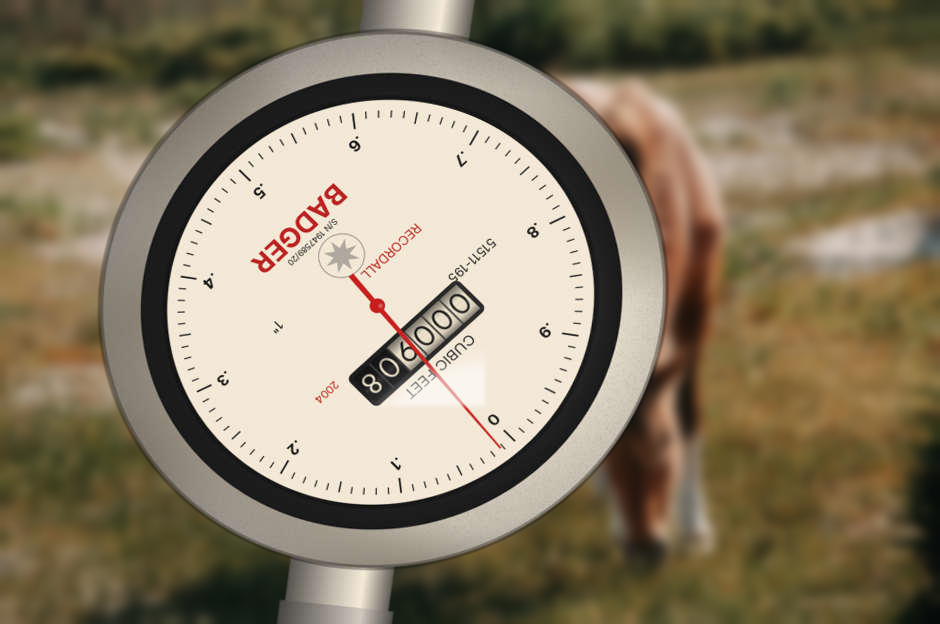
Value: 908.01; ft³
